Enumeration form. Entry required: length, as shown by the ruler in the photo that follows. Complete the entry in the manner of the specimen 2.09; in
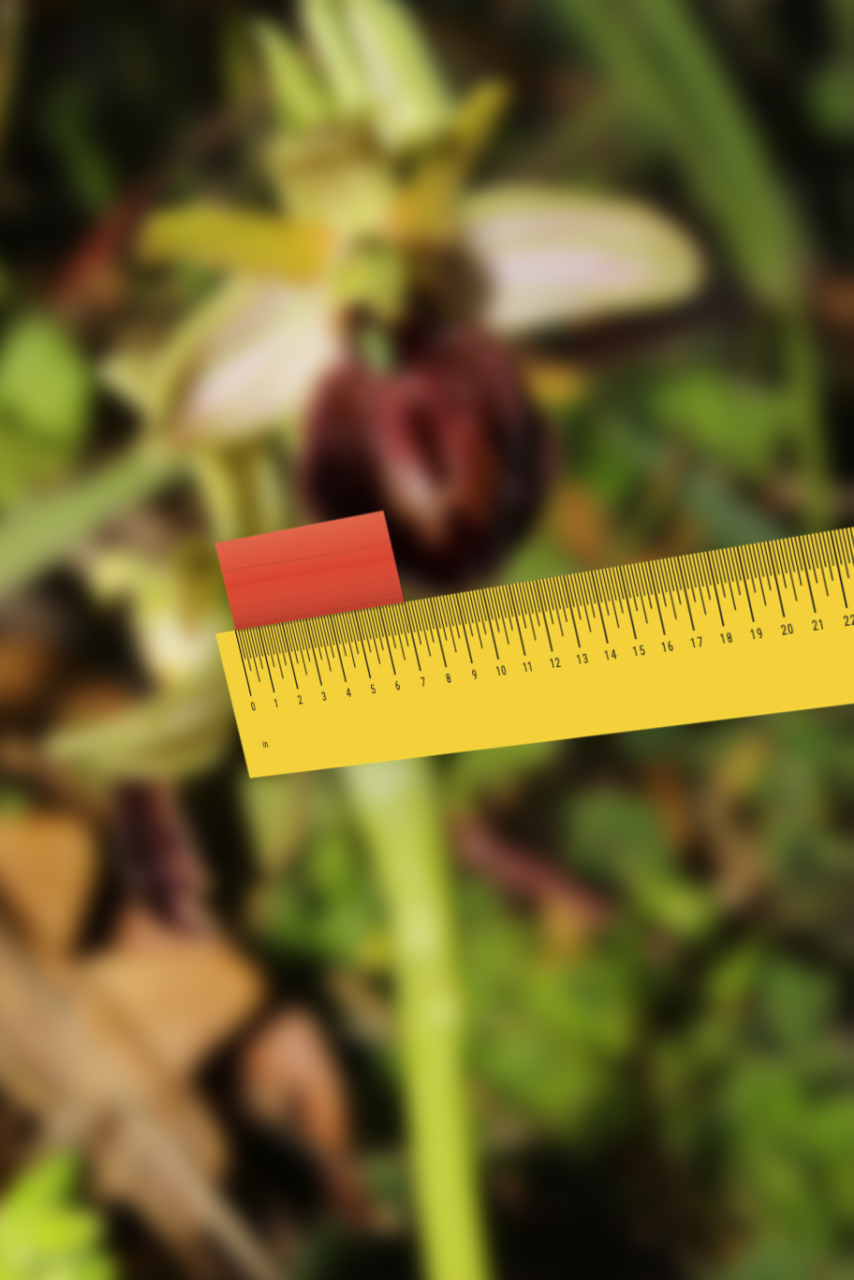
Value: 7; in
